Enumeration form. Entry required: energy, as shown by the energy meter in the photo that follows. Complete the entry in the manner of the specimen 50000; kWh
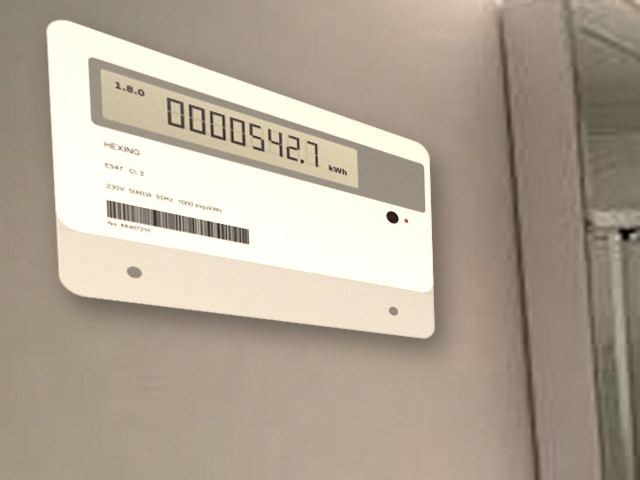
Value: 542.7; kWh
